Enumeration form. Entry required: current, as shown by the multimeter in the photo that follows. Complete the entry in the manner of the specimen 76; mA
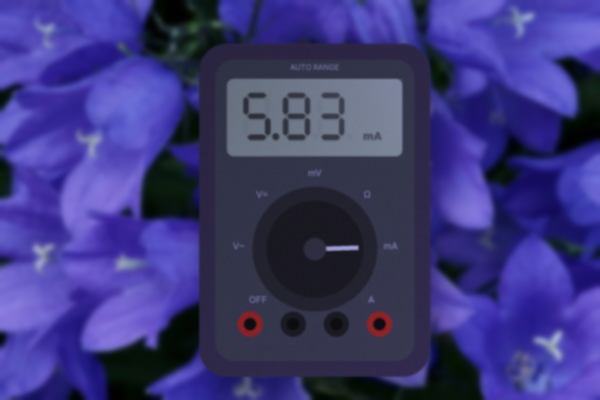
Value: 5.83; mA
